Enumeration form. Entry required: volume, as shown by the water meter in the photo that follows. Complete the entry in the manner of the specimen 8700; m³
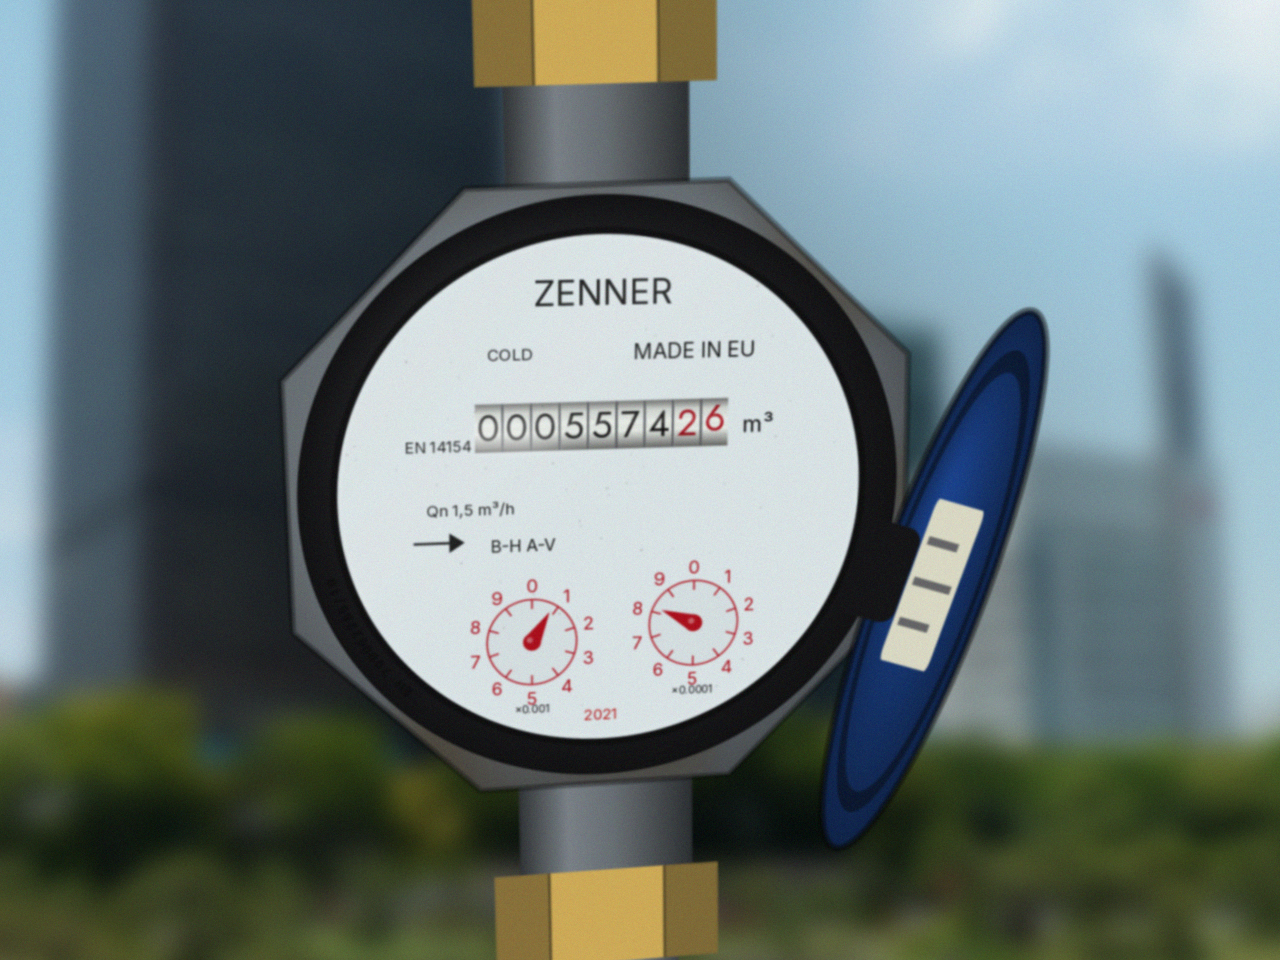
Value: 5574.2608; m³
